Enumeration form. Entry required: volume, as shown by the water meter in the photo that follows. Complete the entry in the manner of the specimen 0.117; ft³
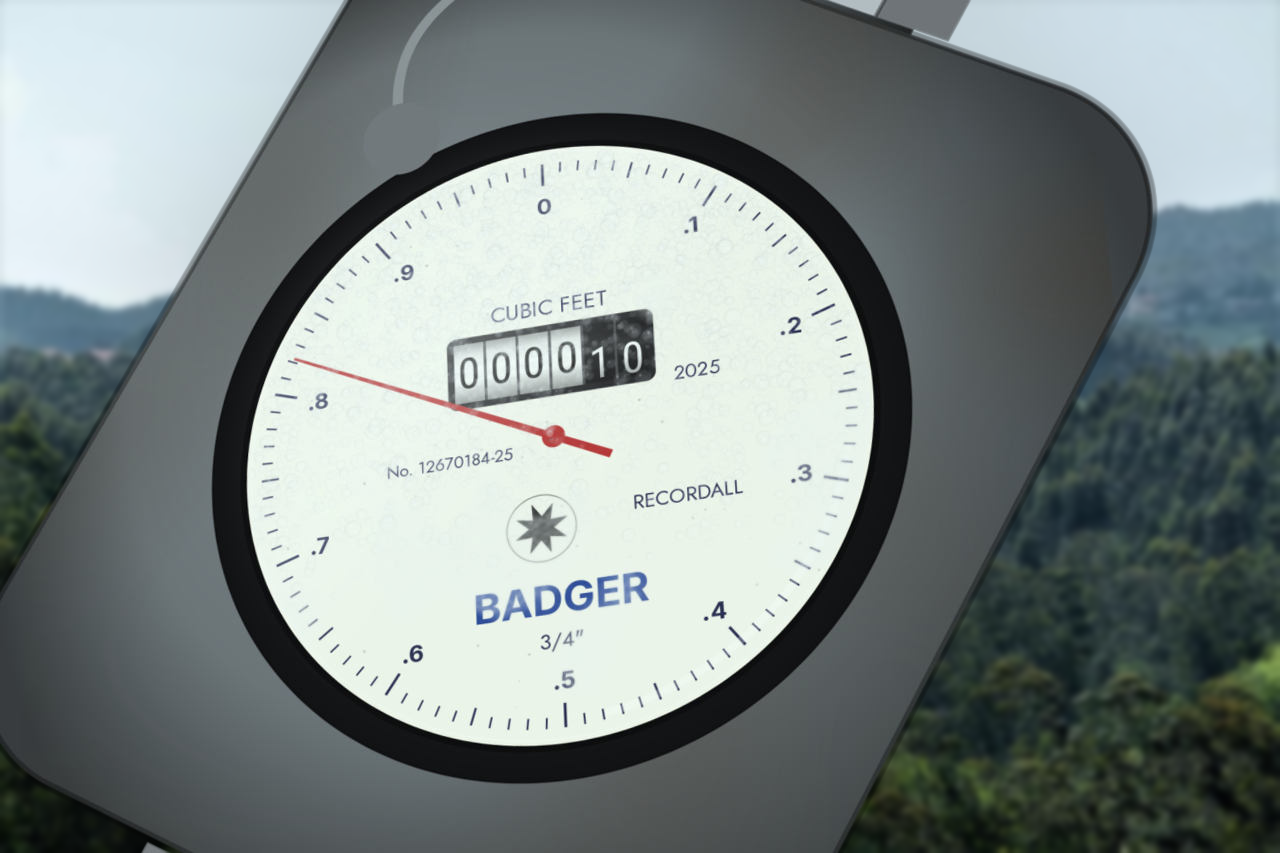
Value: 9.82; ft³
